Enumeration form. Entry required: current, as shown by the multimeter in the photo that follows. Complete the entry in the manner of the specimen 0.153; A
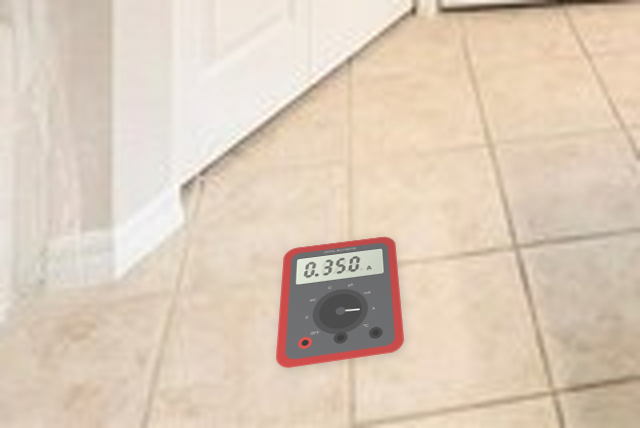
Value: 0.350; A
